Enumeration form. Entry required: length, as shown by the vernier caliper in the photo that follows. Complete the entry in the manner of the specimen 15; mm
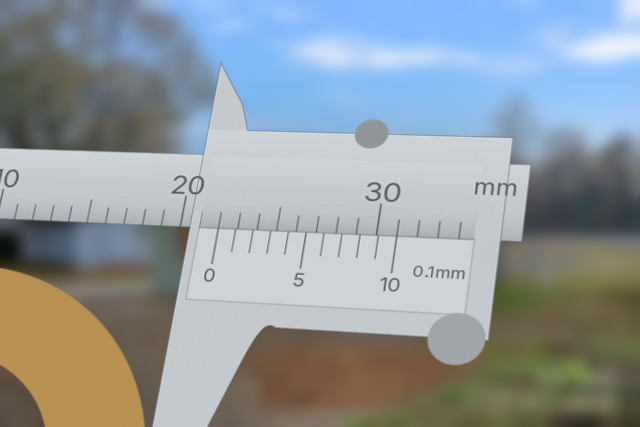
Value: 22.0; mm
